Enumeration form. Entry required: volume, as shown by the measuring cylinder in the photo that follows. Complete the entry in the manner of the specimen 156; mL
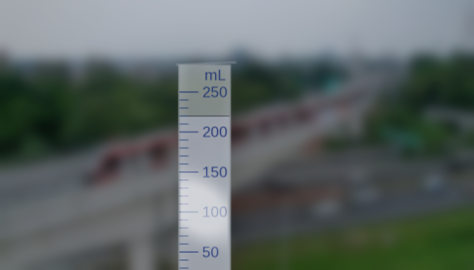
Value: 220; mL
